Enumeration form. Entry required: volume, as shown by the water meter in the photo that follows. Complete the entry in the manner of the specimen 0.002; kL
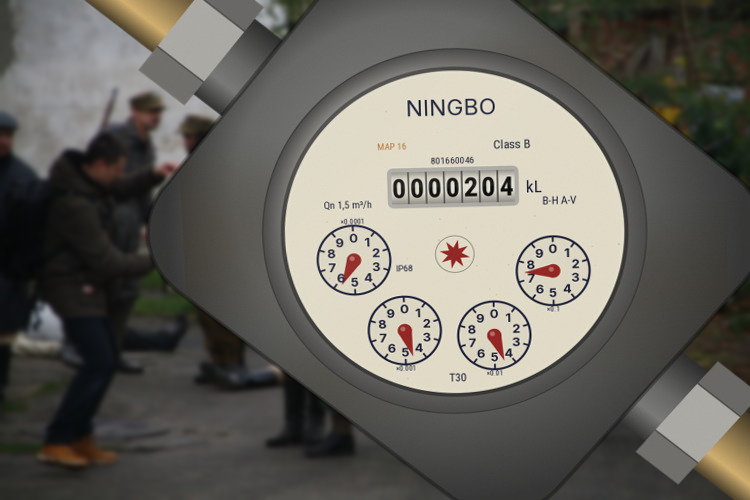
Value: 204.7445; kL
